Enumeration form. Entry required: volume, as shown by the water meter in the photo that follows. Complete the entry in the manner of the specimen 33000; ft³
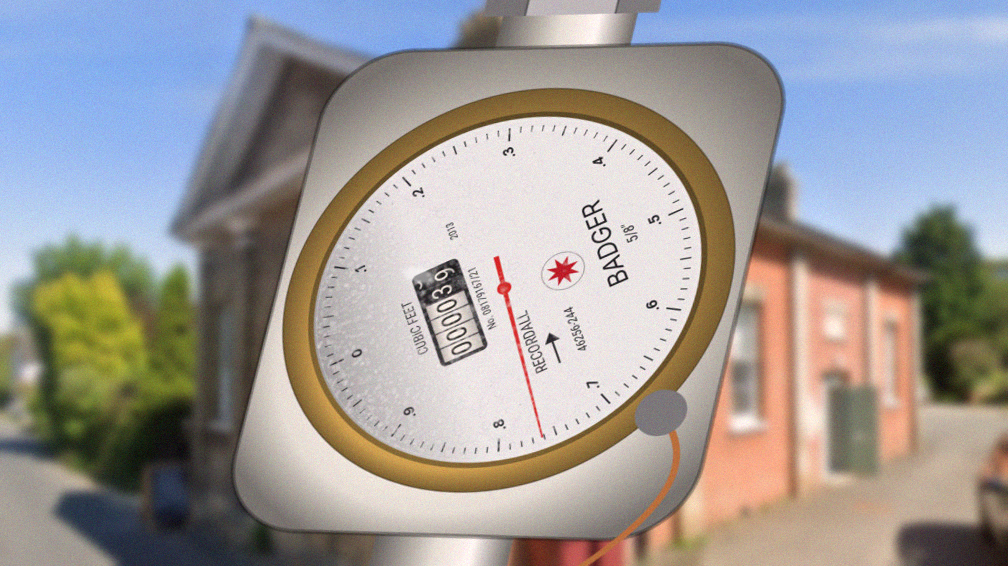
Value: 38.76; ft³
